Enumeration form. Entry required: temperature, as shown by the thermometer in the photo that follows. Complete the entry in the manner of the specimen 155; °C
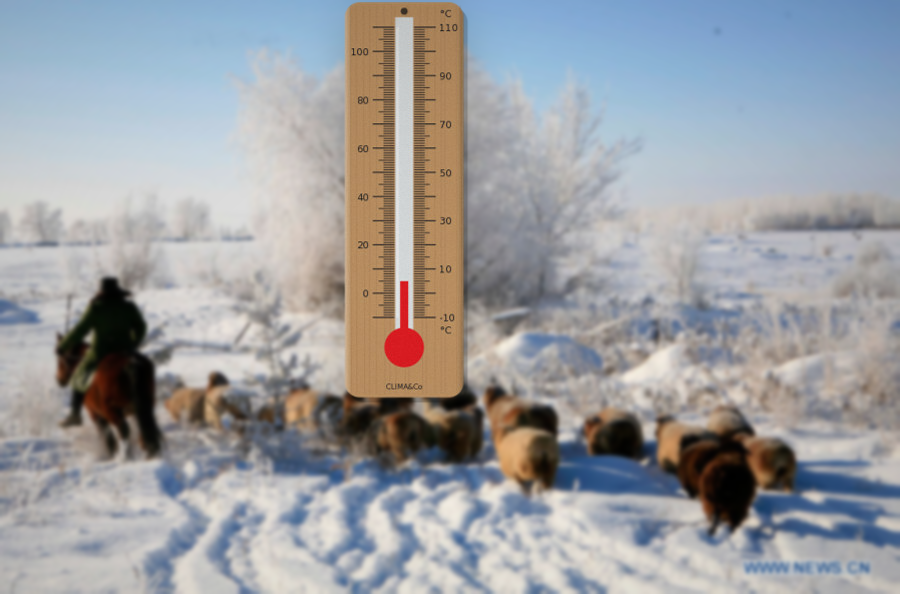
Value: 5; °C
